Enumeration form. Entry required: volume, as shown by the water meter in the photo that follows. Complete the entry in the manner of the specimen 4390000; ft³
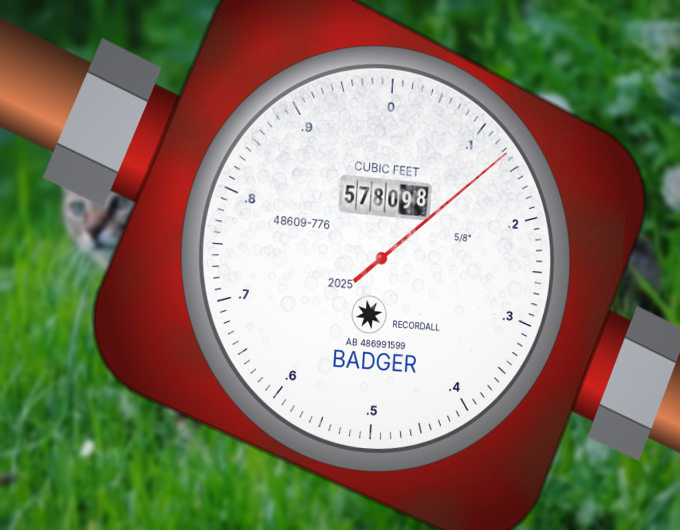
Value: 578098.13; ft³
